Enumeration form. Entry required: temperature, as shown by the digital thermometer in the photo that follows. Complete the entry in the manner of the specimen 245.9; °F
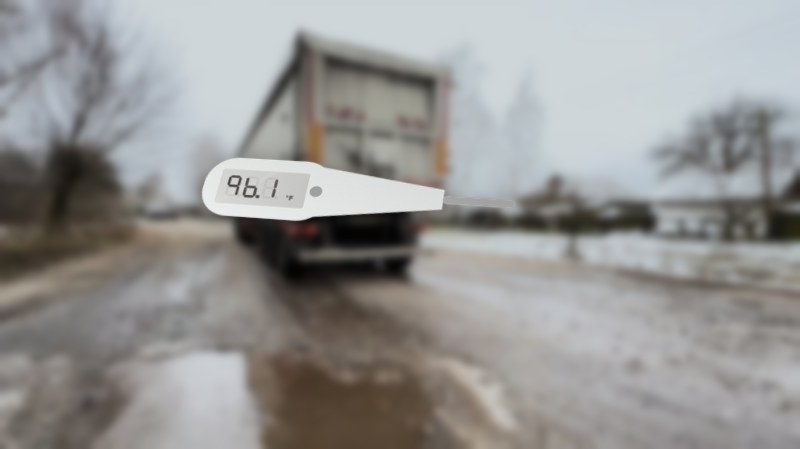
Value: 96.1; °F
